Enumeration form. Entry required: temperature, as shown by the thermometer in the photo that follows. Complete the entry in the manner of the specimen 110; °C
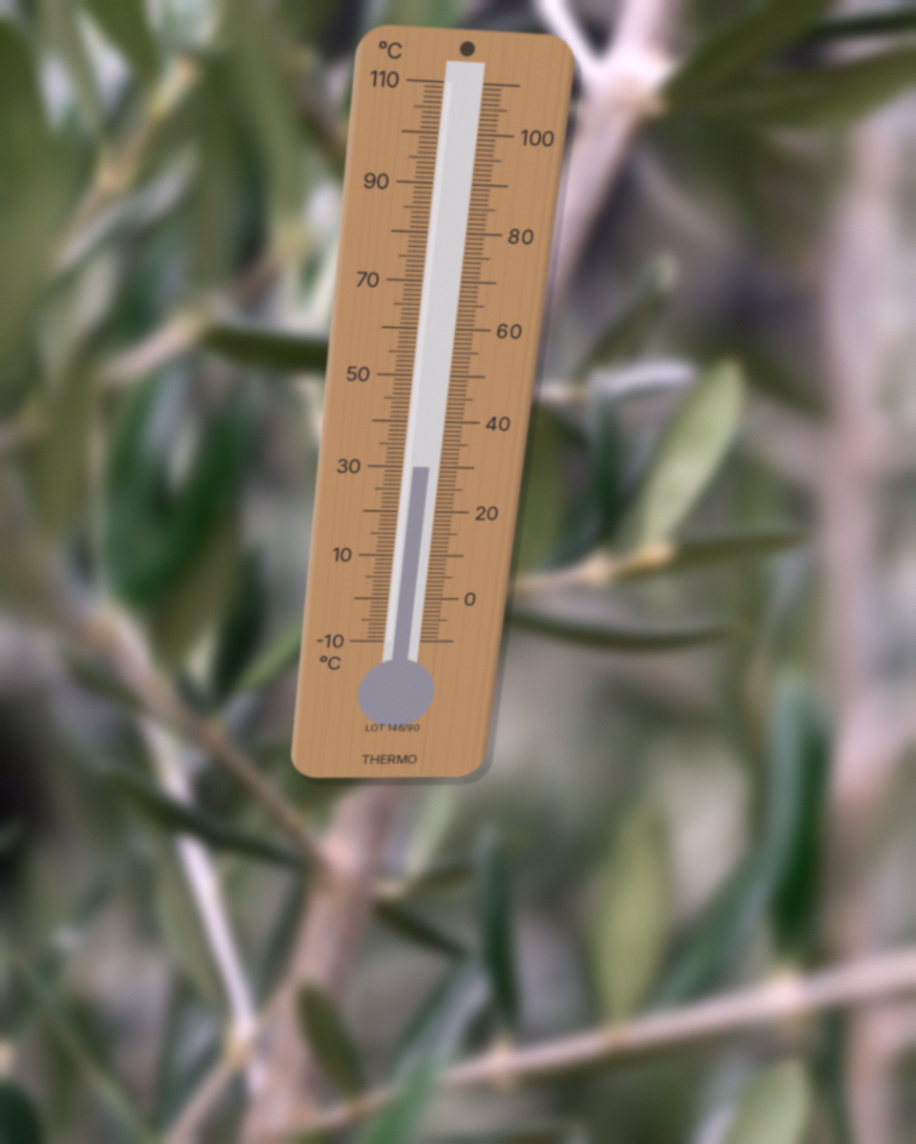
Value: 30; °C
